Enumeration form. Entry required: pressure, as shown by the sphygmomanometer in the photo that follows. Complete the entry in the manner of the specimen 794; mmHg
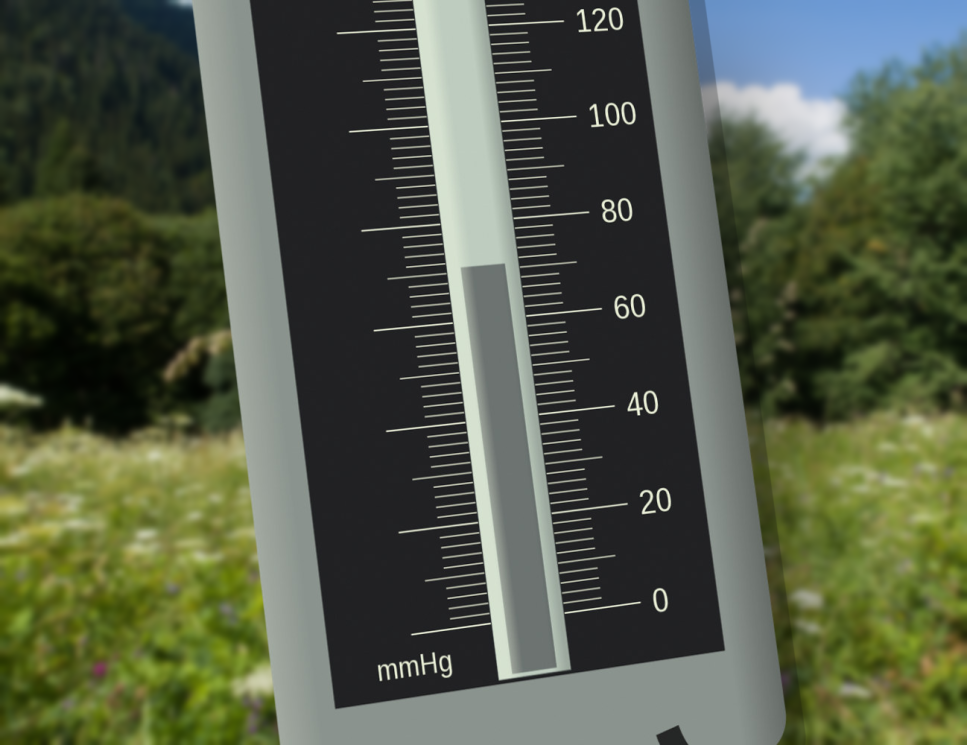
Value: 71; mmHg
